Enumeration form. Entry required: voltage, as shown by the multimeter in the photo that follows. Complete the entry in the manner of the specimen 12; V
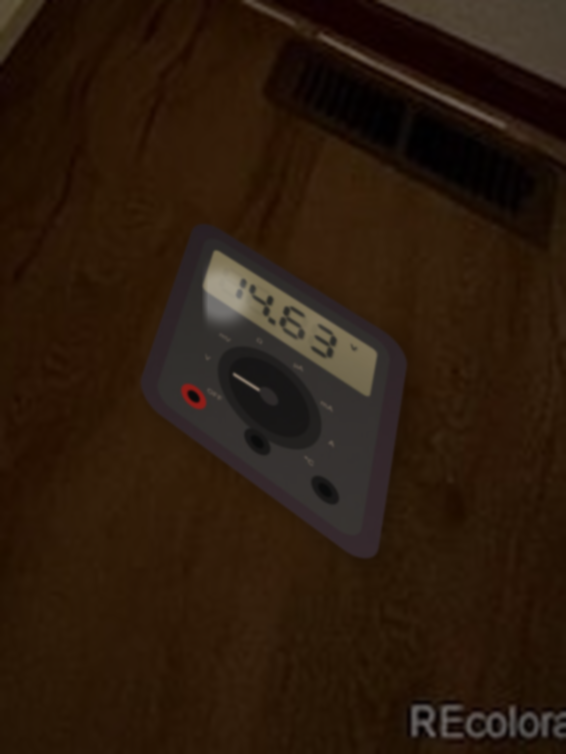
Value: 14.63; V
